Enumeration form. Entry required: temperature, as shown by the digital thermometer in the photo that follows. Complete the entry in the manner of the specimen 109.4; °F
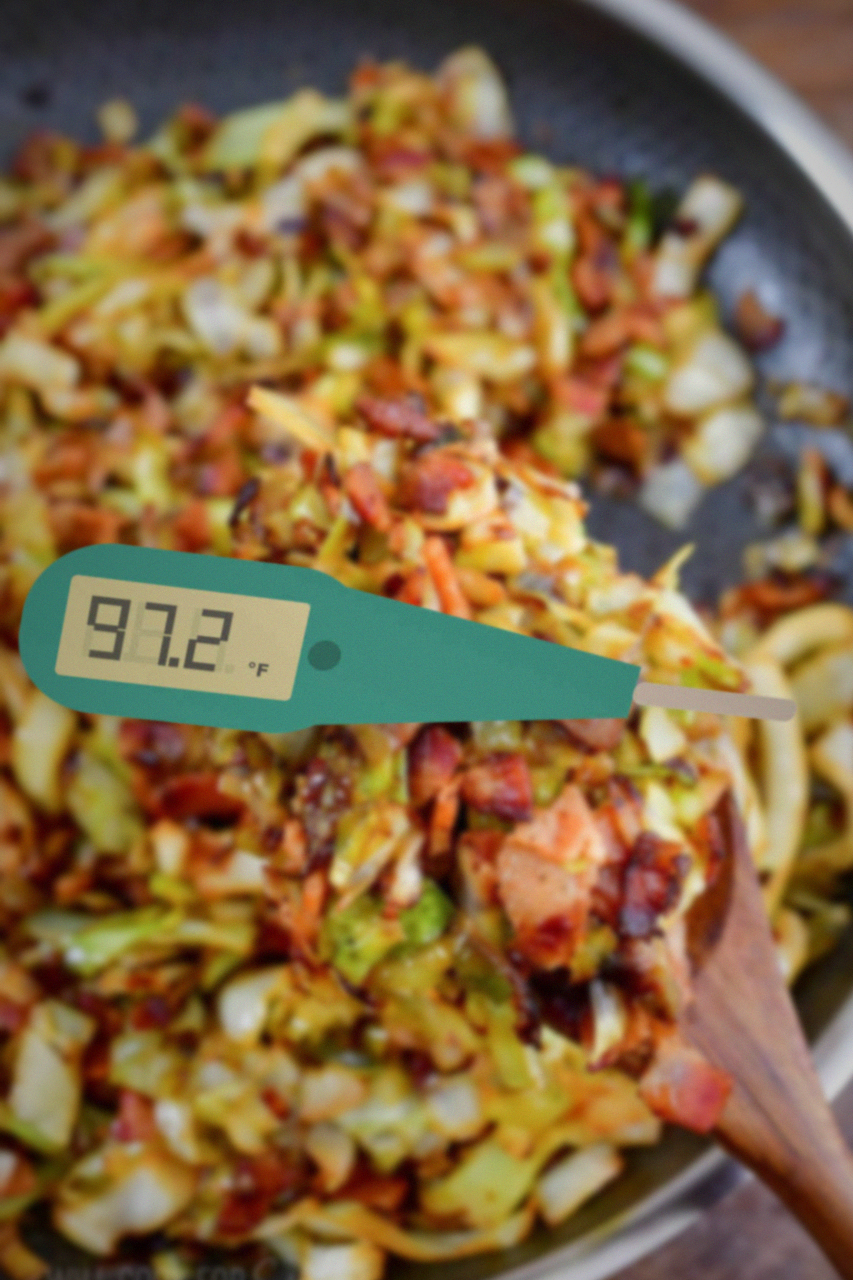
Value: 97.2; °F
